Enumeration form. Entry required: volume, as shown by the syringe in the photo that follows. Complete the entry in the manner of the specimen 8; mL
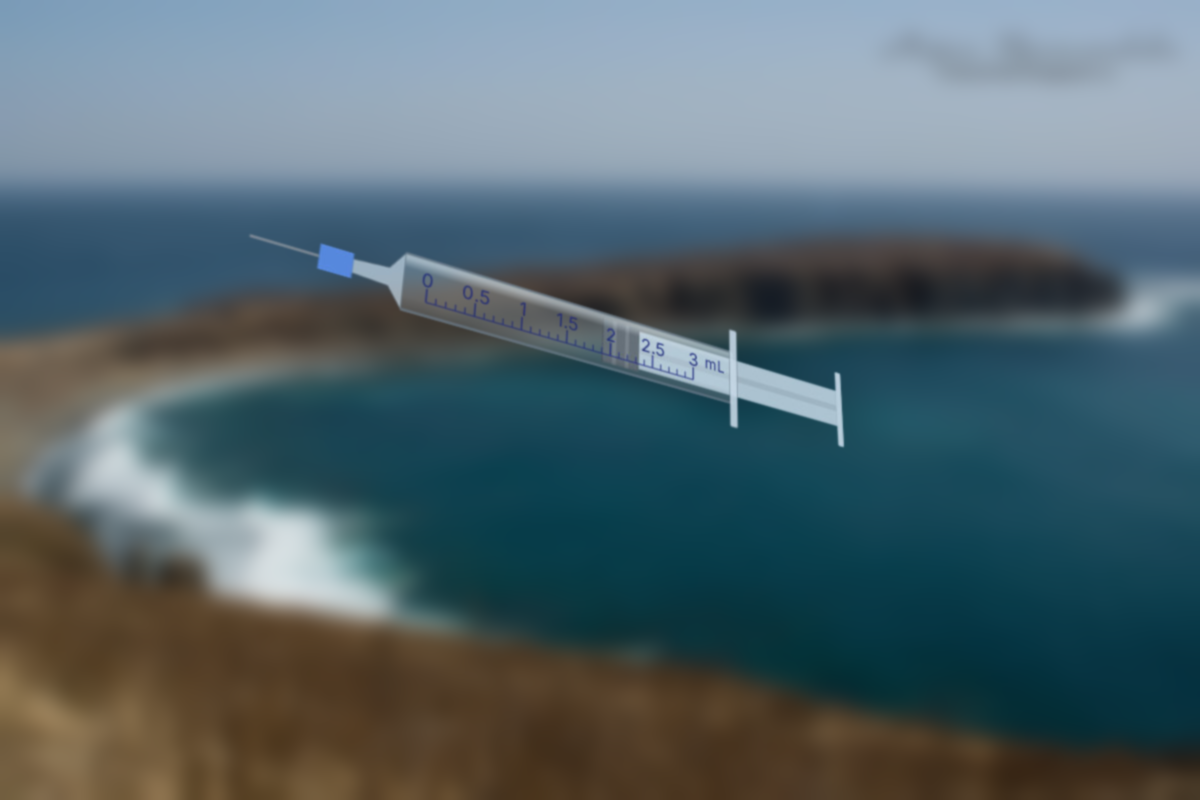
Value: 1.9; mL
